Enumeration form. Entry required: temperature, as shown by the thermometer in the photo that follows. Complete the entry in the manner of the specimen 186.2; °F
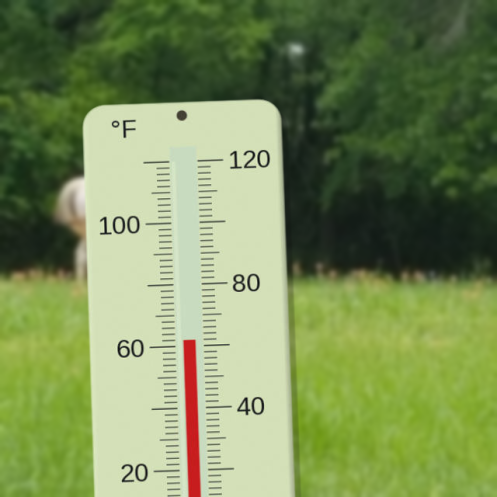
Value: 62; °F
